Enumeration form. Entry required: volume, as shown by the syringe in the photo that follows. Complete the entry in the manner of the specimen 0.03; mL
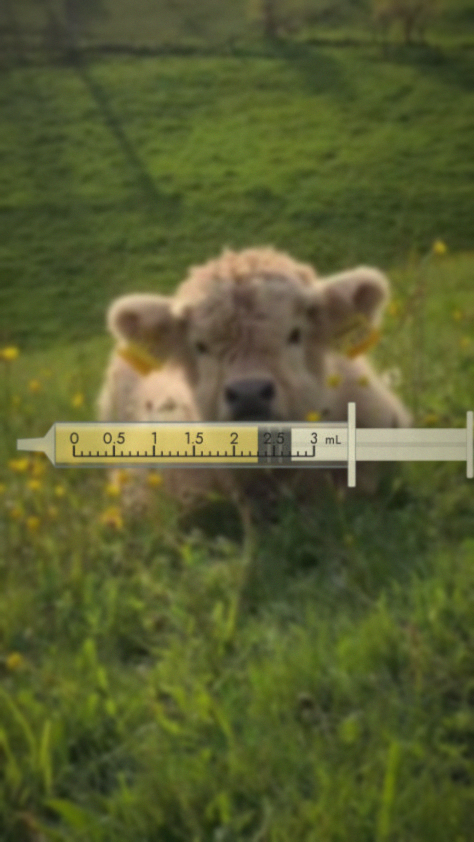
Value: 2.3; mL
